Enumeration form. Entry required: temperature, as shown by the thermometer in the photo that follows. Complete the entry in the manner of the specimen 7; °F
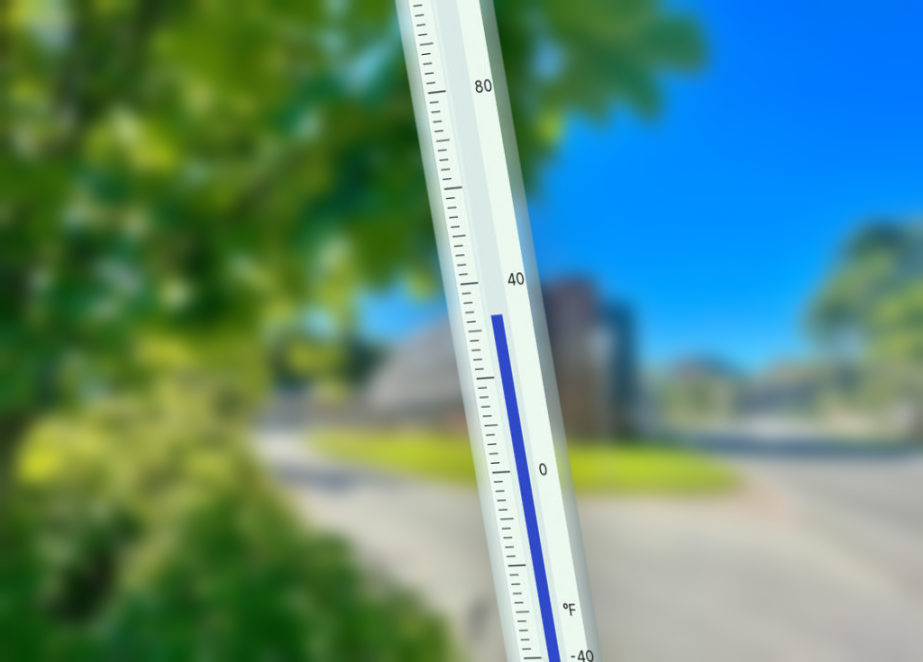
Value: 33; °F
